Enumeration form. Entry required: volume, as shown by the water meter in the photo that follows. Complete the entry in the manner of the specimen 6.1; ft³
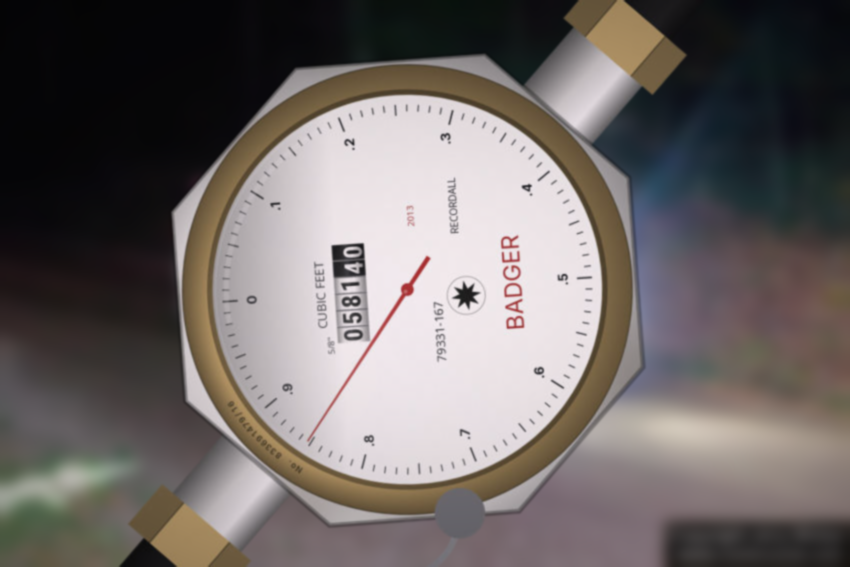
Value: 58139.85; ft³
